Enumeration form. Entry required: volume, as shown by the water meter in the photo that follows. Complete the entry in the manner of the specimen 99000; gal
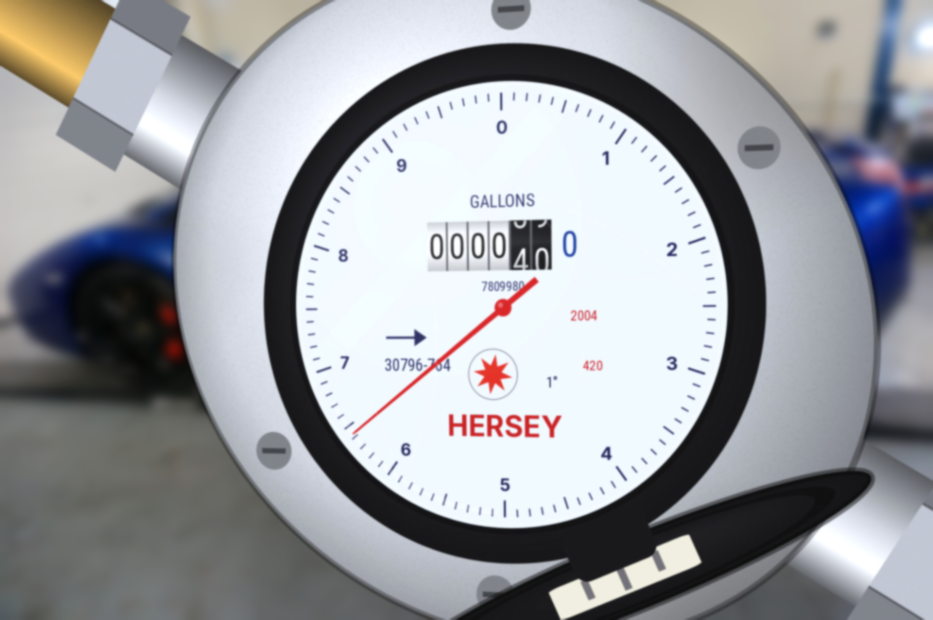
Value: 396.4; gal
